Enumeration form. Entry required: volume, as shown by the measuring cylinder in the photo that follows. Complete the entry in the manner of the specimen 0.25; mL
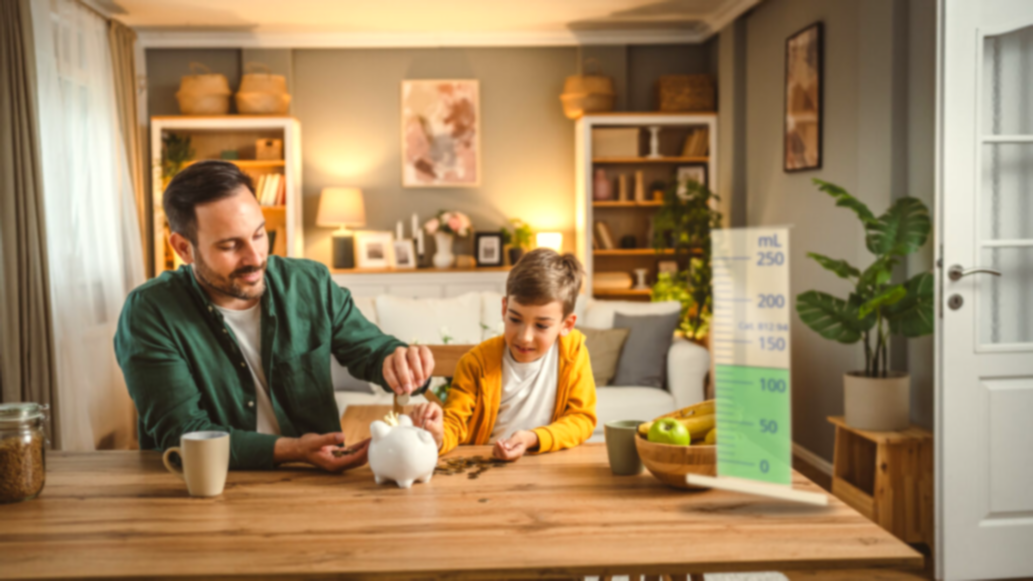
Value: 120; mL
